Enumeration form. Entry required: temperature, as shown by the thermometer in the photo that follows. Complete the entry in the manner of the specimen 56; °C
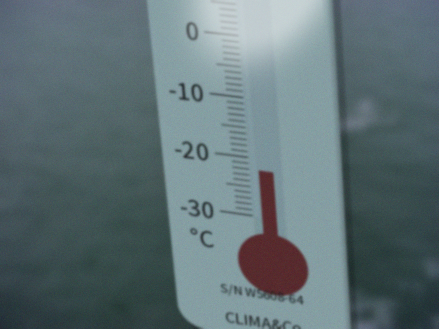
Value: -22; °C
